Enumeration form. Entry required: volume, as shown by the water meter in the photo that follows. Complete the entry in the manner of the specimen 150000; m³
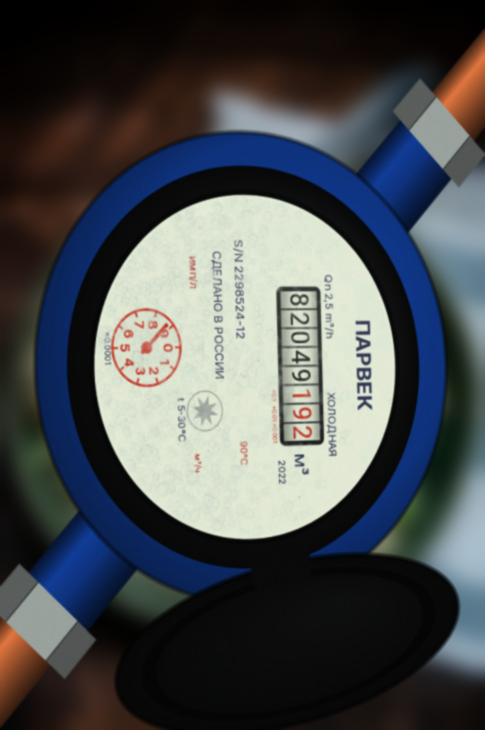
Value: 82049.1928; m³
